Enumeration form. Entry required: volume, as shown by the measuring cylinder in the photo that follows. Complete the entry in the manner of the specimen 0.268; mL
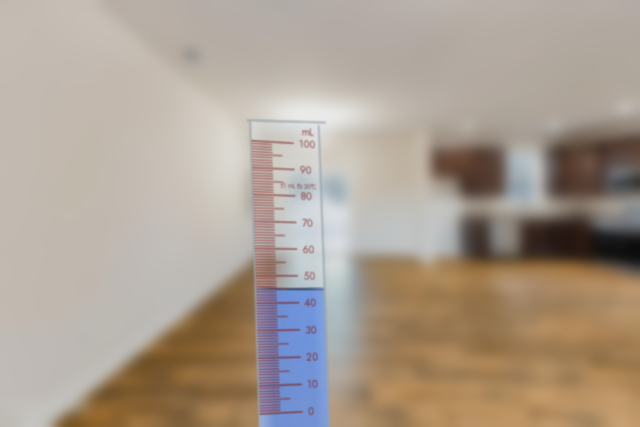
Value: 45; mL
